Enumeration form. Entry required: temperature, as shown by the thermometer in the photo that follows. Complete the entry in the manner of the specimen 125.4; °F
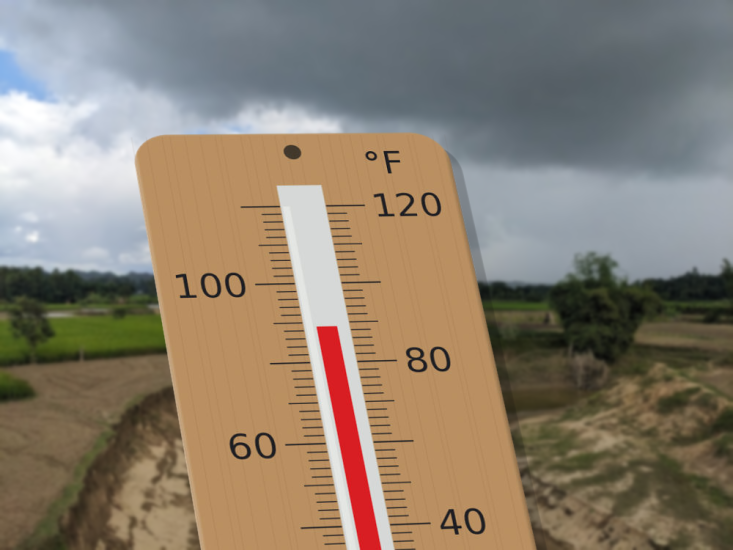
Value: 89; °F
